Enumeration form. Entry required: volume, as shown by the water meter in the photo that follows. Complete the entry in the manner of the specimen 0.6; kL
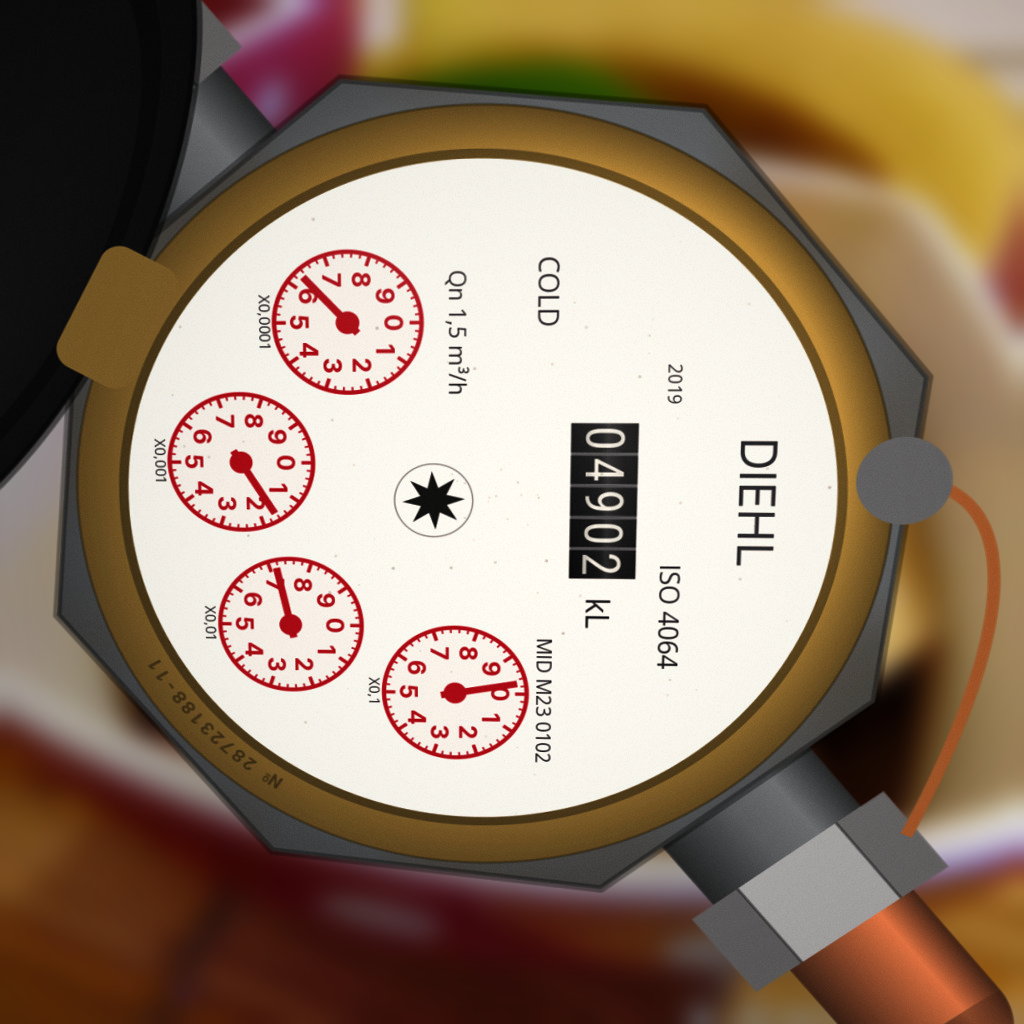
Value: 4901.9716; kL
